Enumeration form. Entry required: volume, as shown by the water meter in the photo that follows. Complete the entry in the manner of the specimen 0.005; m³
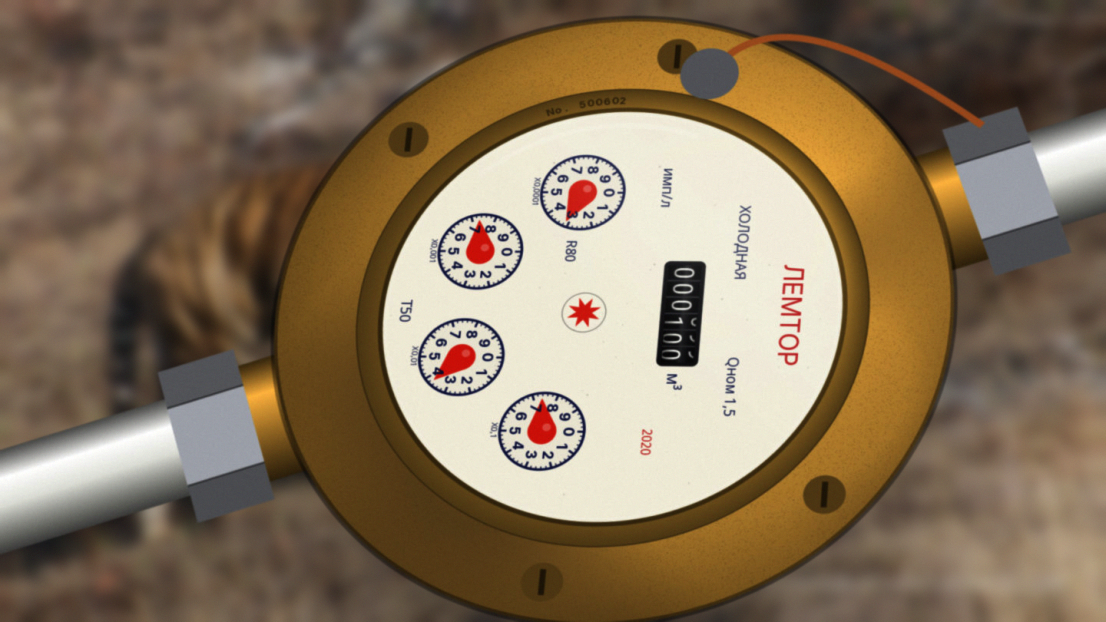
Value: 99.7373; m³
